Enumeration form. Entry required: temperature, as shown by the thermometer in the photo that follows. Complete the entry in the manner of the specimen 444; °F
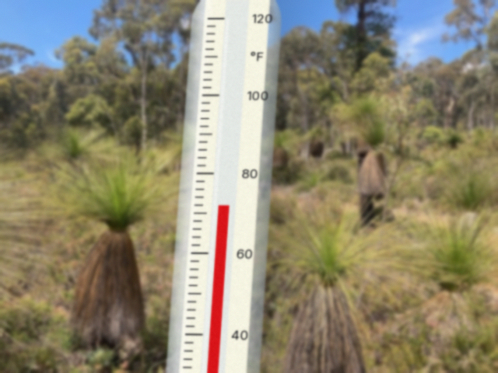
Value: 72; °F
